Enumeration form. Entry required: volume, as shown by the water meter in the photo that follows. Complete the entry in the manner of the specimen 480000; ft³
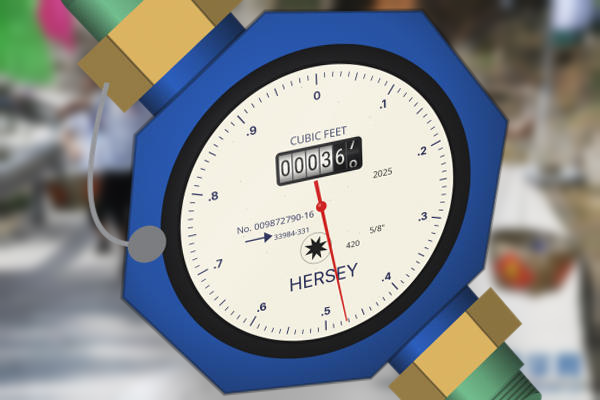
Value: 367.47; ft³
